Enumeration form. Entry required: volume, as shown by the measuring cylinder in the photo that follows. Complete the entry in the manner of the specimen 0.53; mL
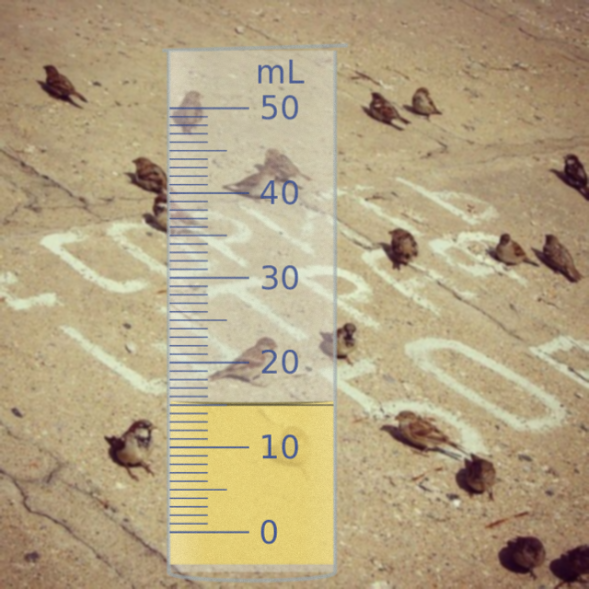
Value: 15; mL
